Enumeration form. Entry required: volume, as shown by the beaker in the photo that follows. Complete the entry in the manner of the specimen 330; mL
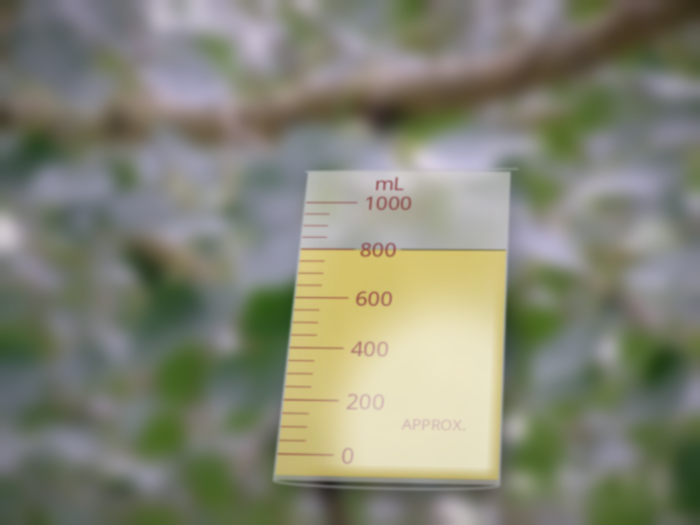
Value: 800; mL
